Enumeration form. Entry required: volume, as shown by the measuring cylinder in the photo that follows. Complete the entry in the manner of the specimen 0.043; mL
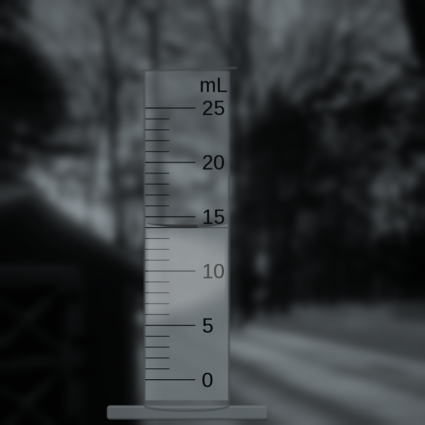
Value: 14; mL
